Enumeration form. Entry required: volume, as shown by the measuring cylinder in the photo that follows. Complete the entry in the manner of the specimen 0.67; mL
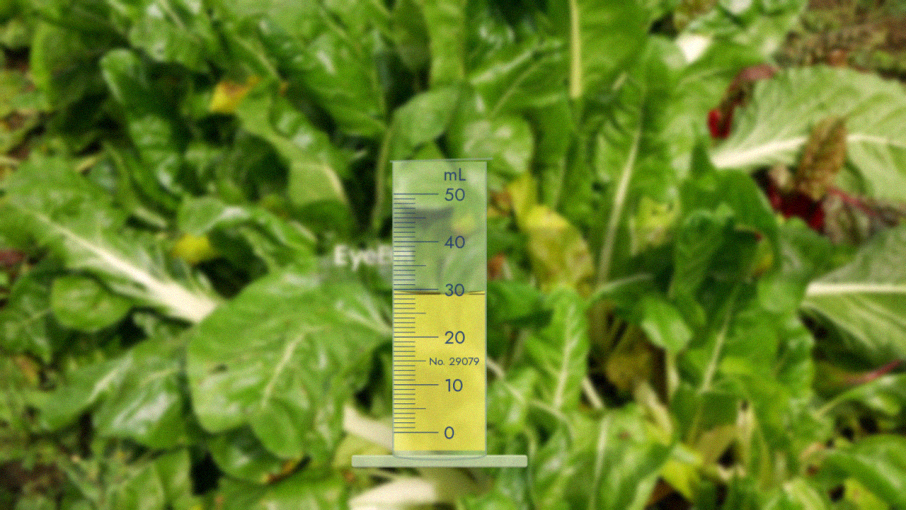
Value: 29; mL
